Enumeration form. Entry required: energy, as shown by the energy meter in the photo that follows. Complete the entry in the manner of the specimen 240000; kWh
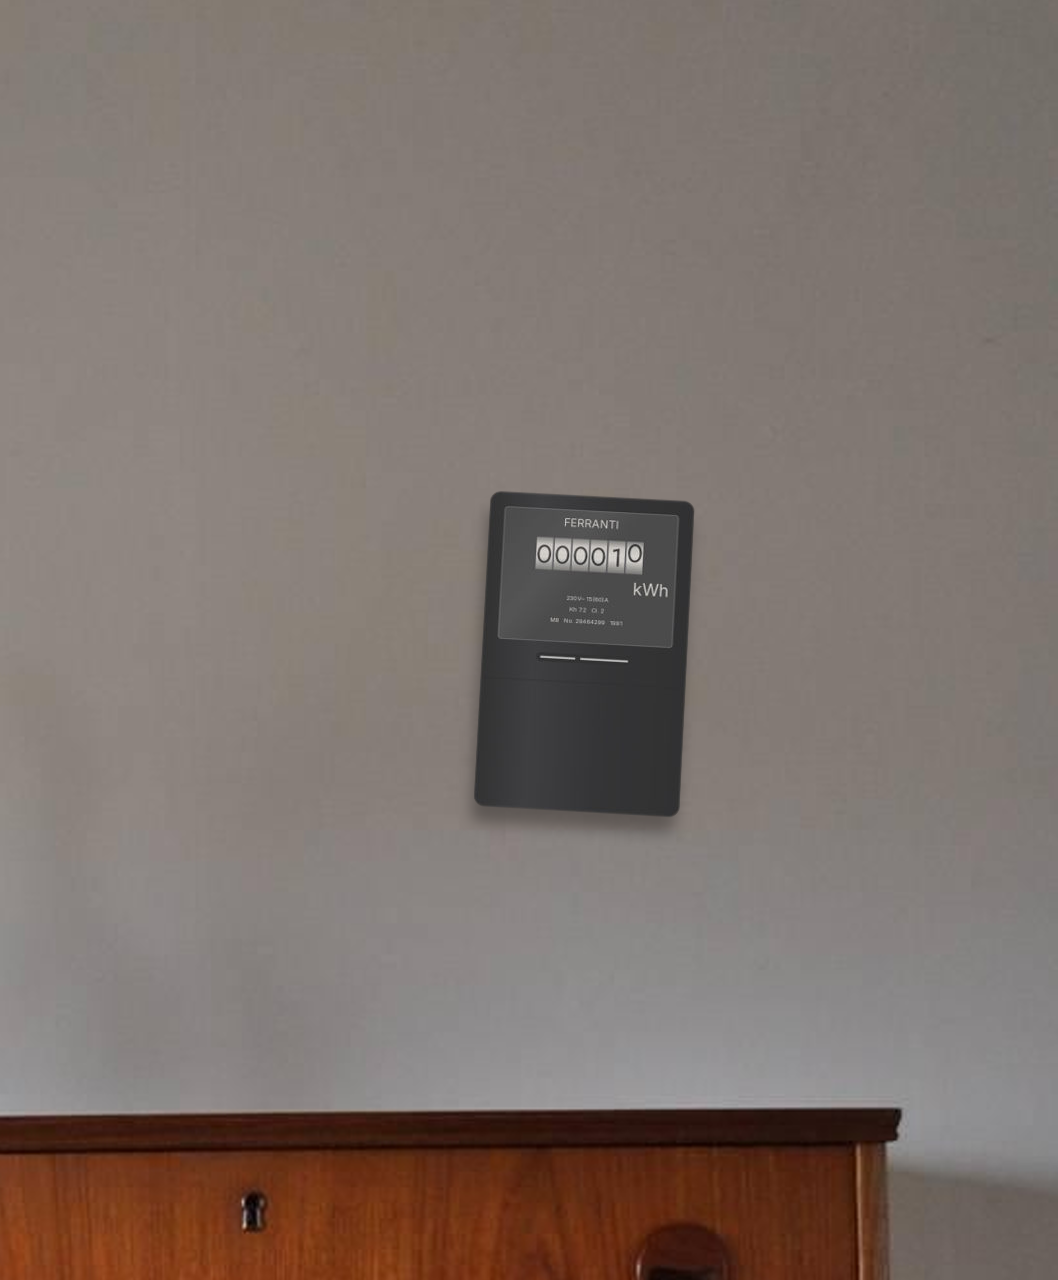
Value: 10; kWh
